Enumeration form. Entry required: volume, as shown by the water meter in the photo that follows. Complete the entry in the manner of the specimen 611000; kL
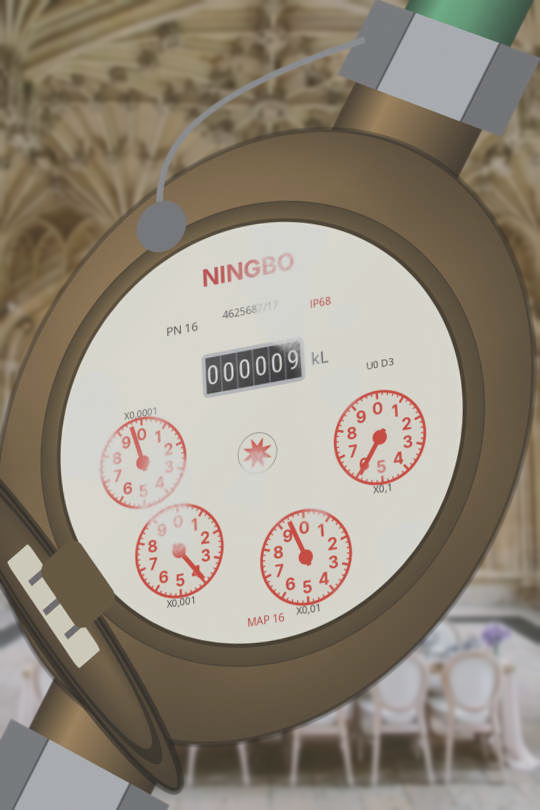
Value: 9.5939; kL
